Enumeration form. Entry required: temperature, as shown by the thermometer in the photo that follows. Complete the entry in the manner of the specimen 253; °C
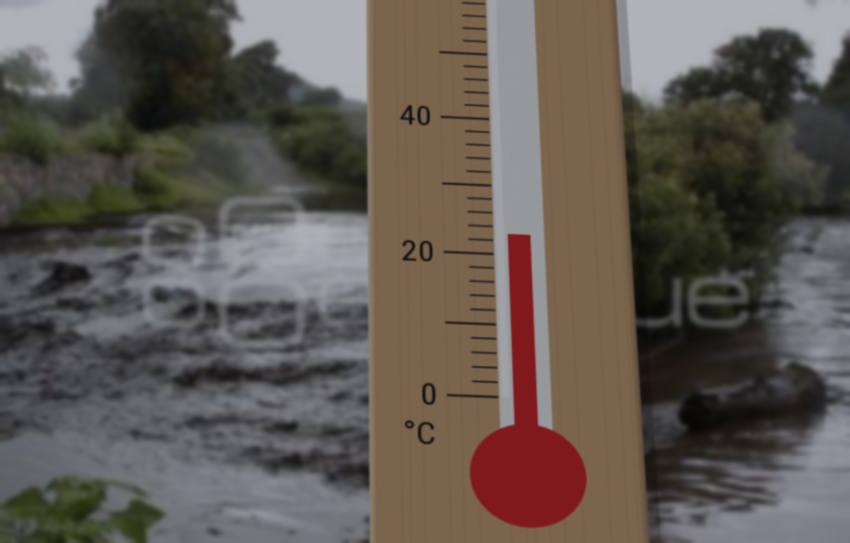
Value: 23; °C
